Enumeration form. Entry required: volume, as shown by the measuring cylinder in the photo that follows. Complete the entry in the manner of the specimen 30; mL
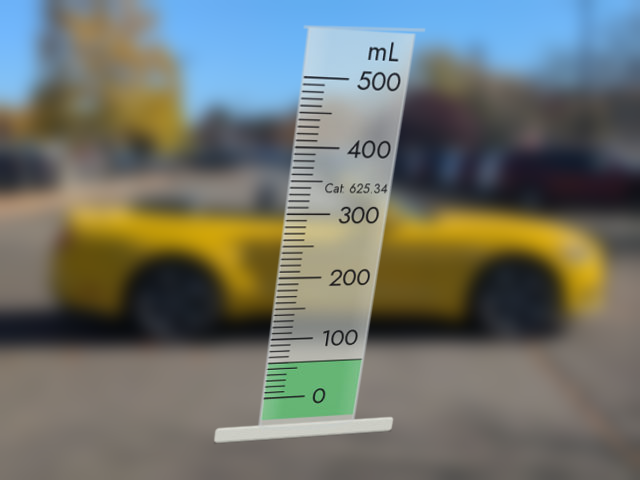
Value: 60; mL
